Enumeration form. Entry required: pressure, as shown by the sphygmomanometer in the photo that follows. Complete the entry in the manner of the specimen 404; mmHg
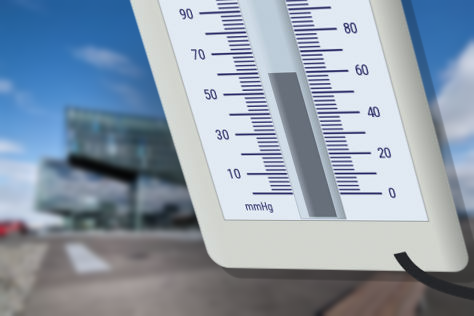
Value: 60; mmHg
